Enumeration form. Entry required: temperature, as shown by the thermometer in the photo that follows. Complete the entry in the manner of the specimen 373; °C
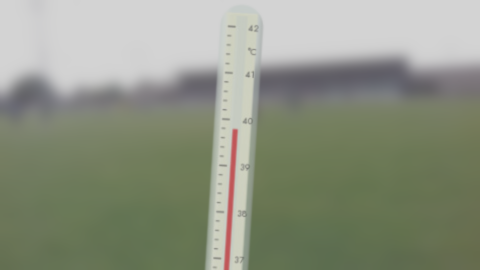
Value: 39.8; °C
